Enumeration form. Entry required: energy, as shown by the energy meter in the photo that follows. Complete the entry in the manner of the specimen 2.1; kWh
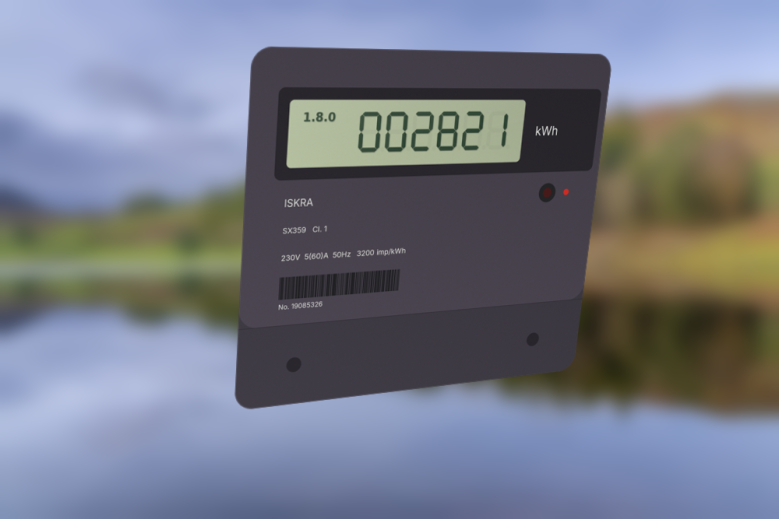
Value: 2821; kWh
